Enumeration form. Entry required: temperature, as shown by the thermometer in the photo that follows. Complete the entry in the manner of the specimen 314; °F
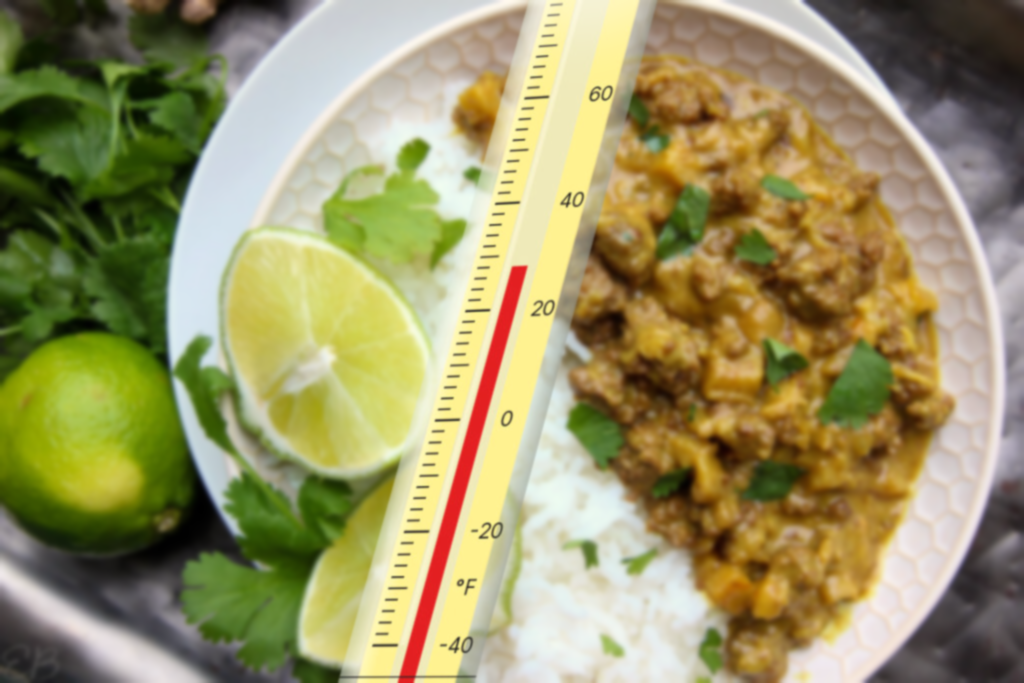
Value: 28; °F
